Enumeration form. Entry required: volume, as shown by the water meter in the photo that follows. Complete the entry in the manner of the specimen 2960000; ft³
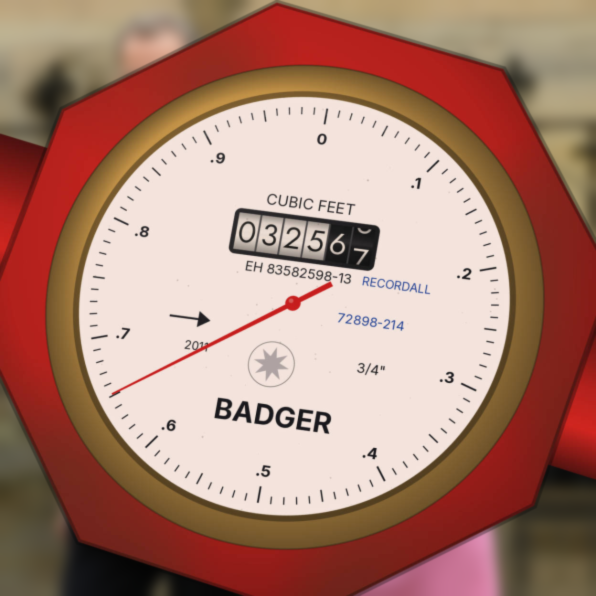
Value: 32566.65; ft³
